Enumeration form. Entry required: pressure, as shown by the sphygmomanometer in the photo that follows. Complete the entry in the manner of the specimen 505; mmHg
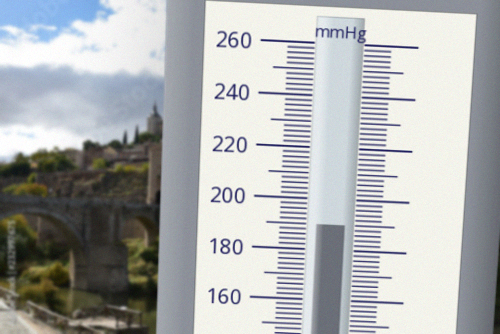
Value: 190; mmHg
